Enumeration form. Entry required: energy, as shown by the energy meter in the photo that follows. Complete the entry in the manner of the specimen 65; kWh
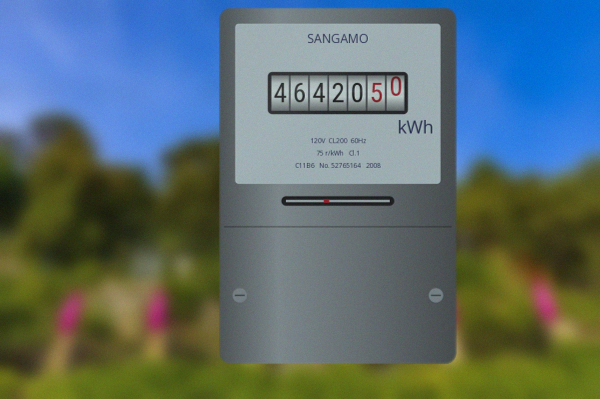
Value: 46420.50; kWh
